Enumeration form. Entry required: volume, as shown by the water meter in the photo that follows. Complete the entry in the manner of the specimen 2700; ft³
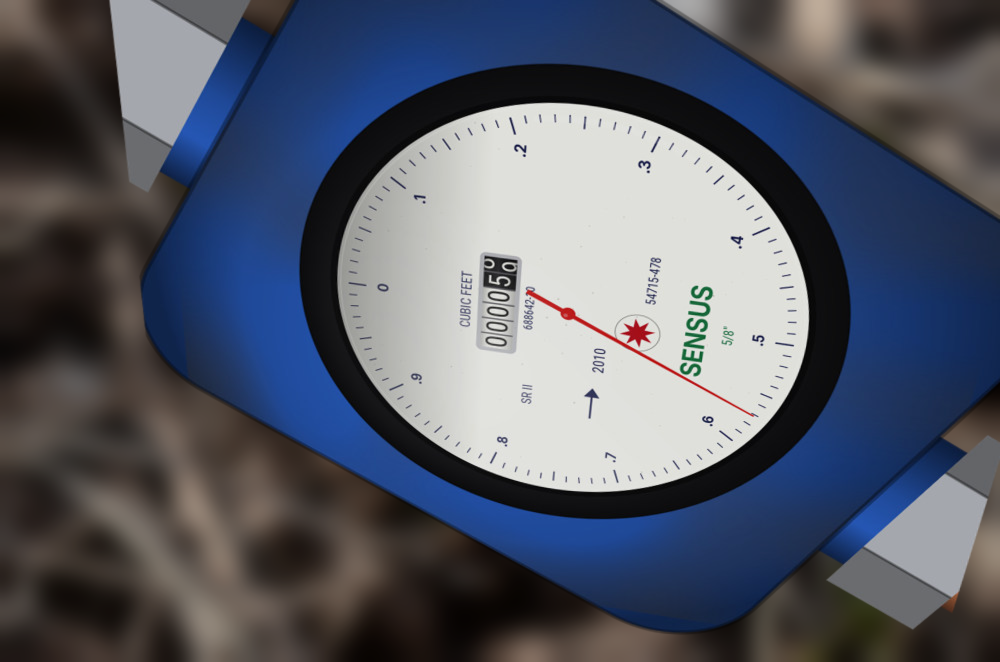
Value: 58.57; ft³
